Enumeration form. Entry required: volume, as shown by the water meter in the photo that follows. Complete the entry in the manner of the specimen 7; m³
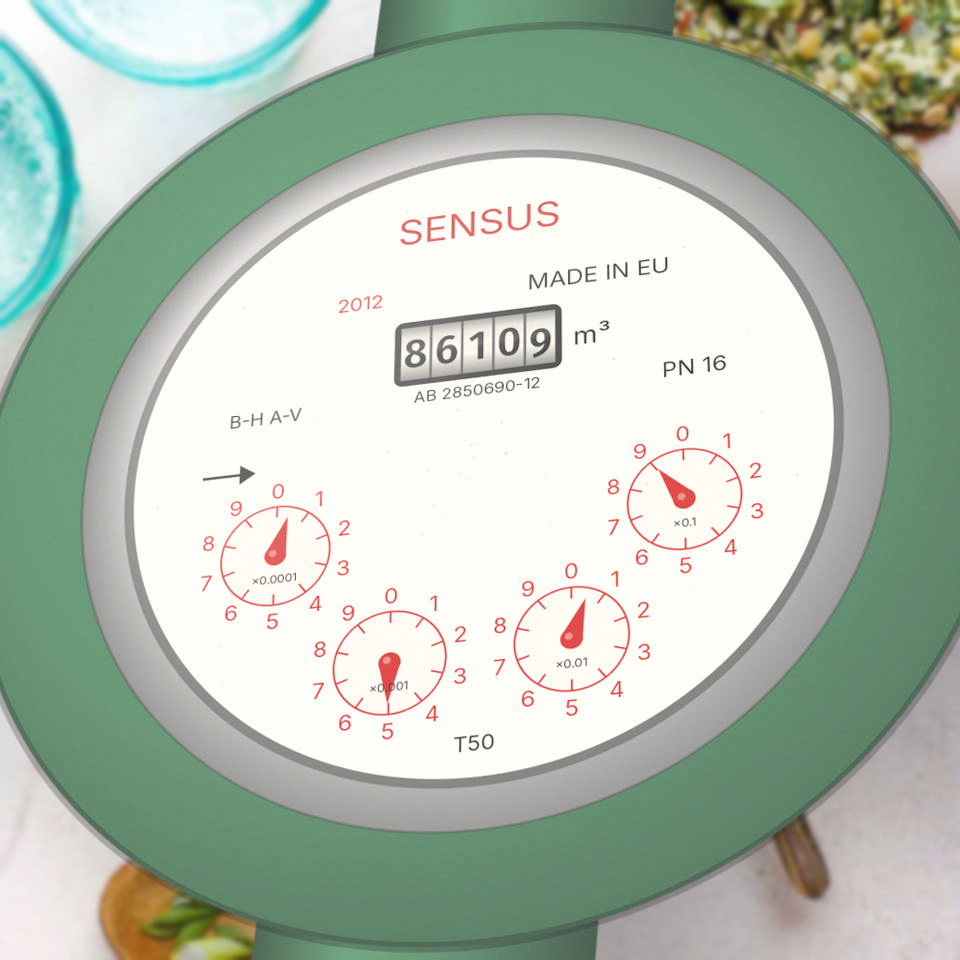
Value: 86108.9050; m³
